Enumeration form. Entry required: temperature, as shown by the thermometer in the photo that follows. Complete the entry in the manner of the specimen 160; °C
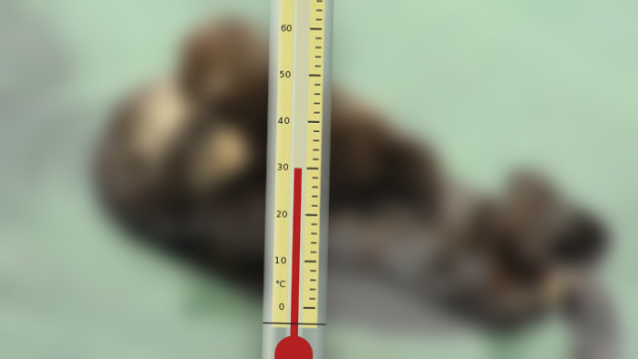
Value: 30; °C
